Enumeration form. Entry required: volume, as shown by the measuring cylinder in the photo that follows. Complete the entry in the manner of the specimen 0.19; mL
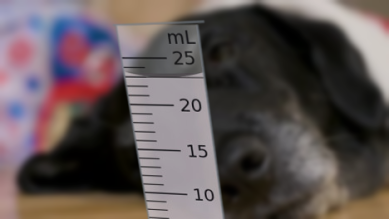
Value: 23; mL
